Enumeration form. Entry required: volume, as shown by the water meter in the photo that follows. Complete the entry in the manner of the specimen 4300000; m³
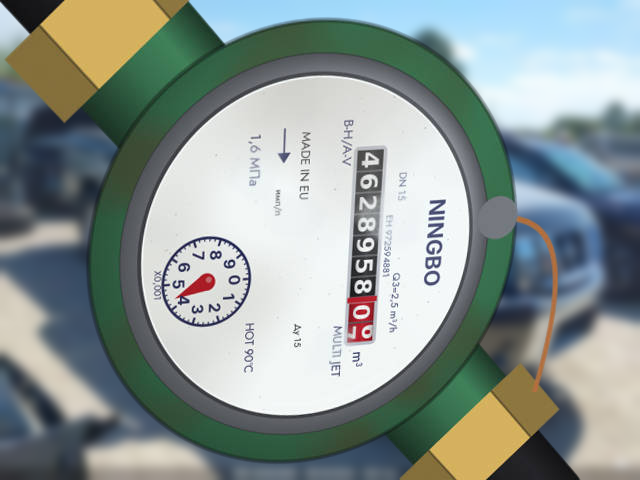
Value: 4628958.064; m³
